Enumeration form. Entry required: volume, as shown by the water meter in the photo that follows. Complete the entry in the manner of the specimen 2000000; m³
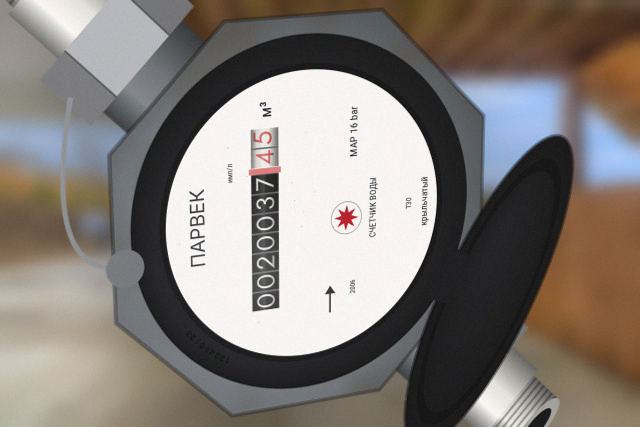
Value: 20037.45; m³
